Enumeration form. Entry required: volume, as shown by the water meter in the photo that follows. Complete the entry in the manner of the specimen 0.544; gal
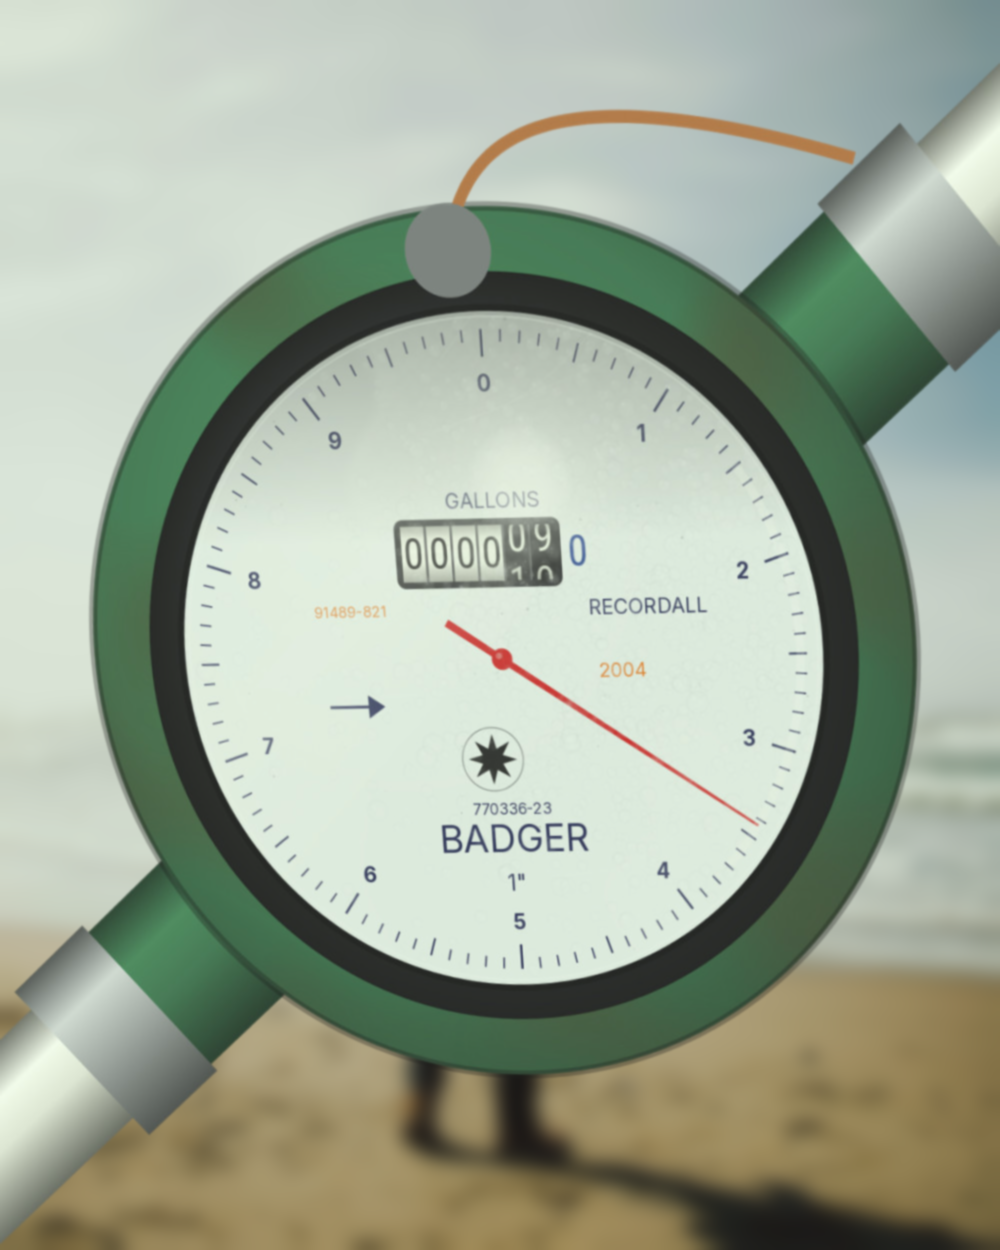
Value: 93.4; gal
